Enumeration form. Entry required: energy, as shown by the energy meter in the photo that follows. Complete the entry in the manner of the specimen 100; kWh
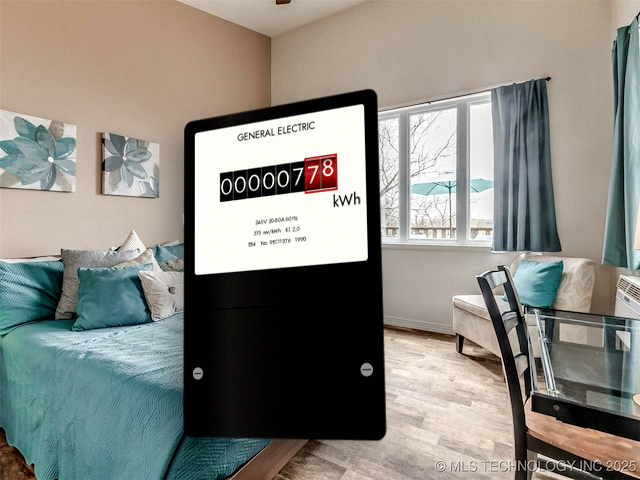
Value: 7.78; kWh
